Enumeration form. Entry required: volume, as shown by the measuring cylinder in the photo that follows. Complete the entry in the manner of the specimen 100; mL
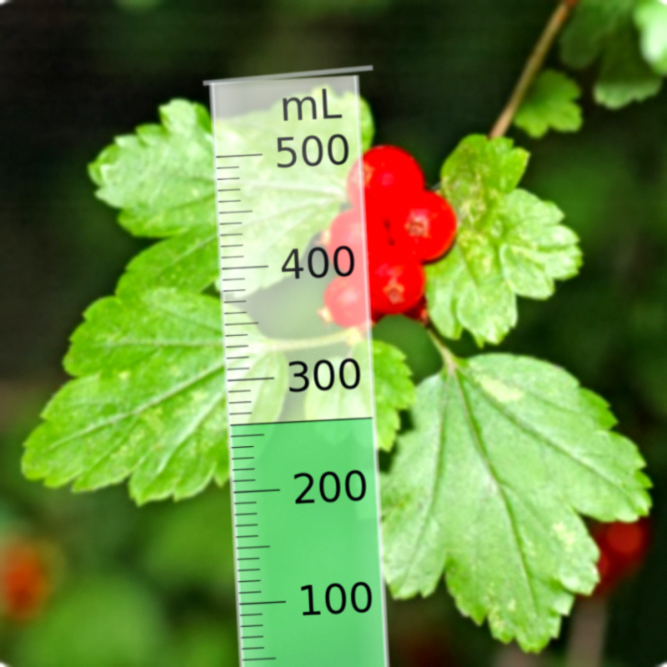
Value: 260; mL
